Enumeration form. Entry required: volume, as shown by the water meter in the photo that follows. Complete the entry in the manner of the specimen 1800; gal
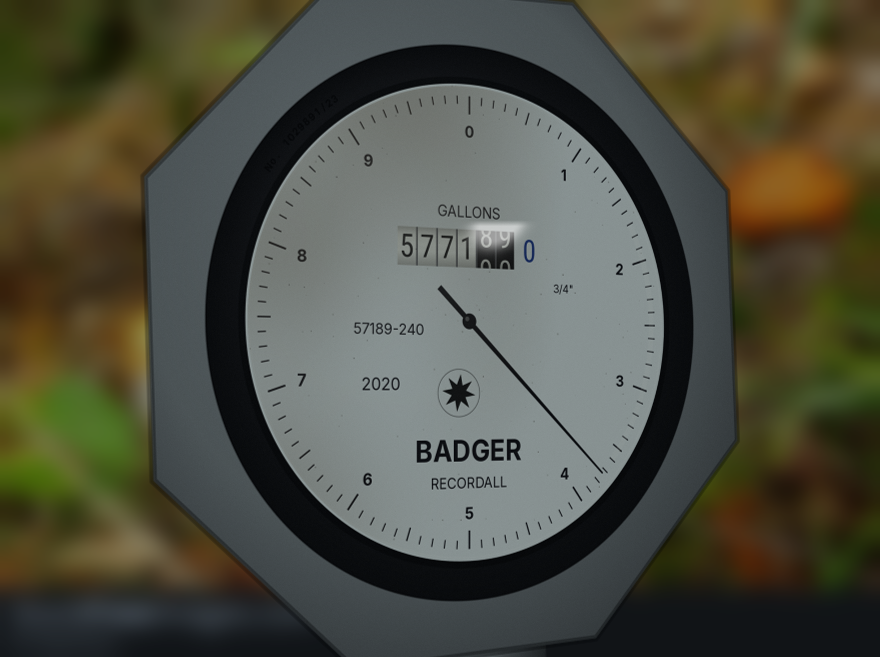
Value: 5771893.7; gal
